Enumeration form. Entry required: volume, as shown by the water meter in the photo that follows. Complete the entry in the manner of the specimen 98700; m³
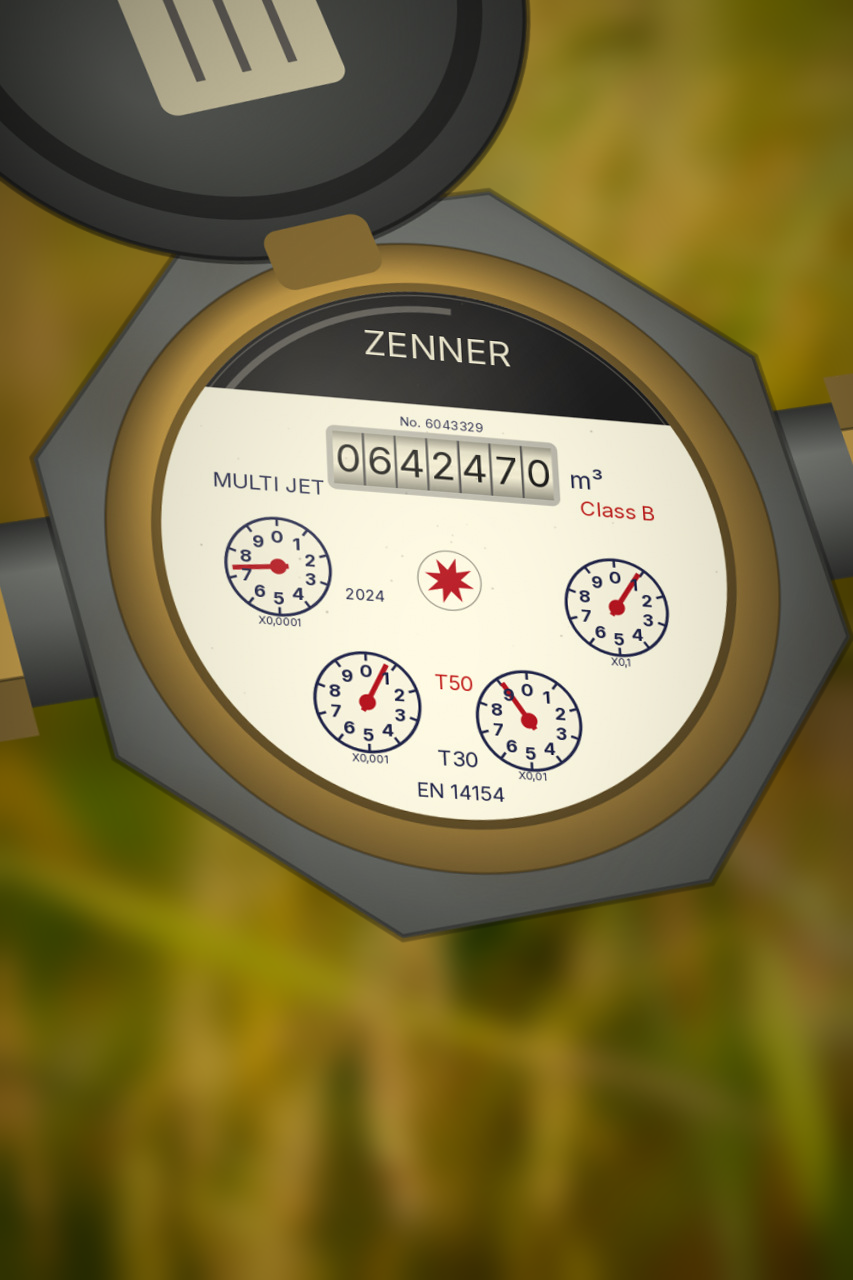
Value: 642470.0907; m³
